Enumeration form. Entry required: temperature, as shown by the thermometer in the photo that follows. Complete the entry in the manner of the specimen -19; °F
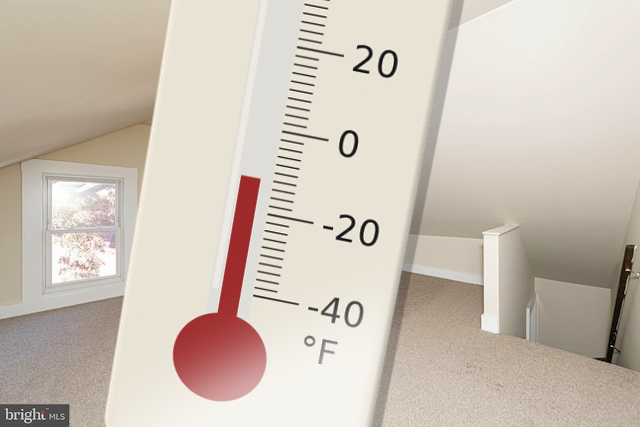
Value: -12; °F
